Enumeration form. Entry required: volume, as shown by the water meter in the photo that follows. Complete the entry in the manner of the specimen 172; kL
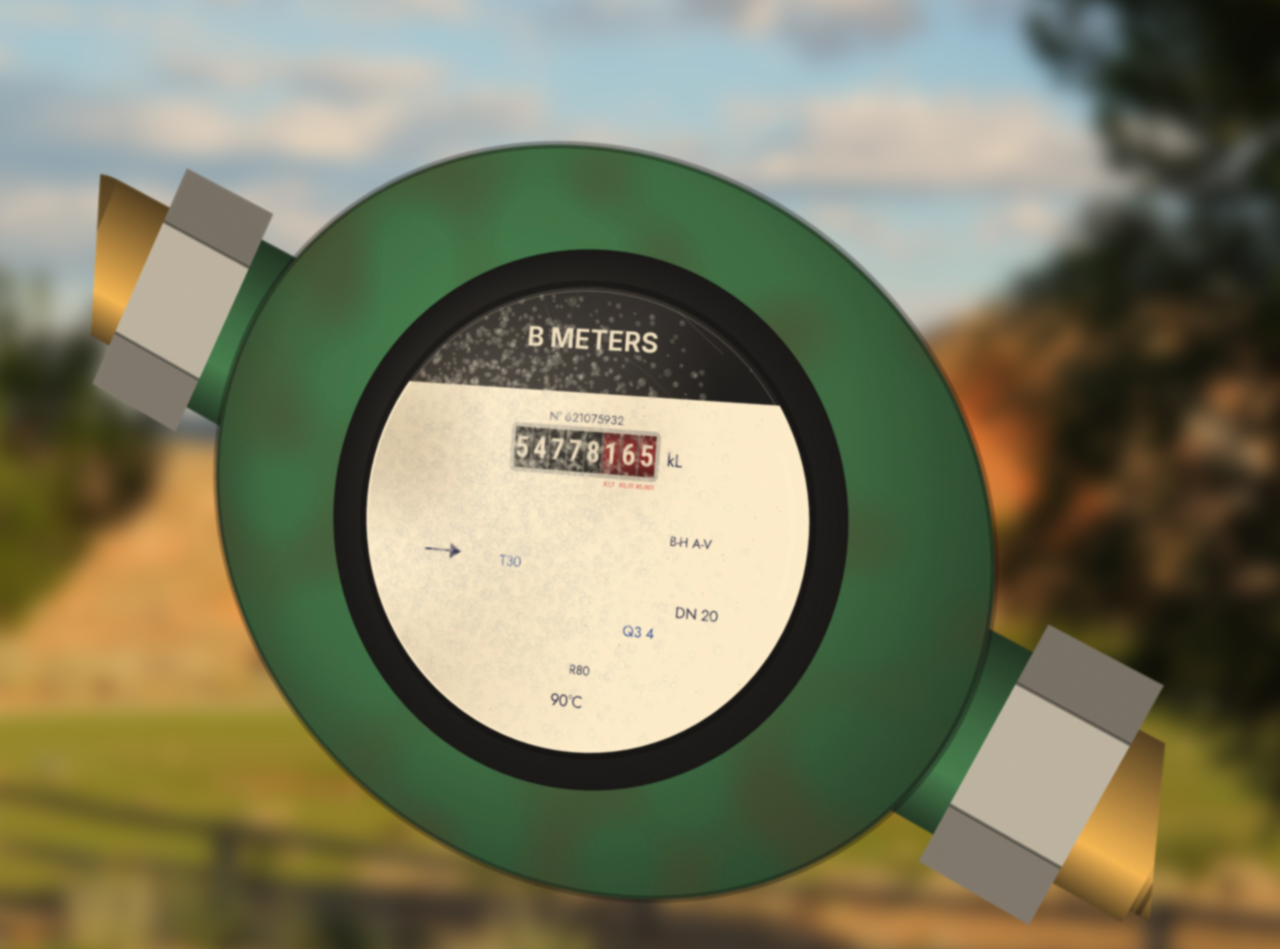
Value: 54778.165; kL
